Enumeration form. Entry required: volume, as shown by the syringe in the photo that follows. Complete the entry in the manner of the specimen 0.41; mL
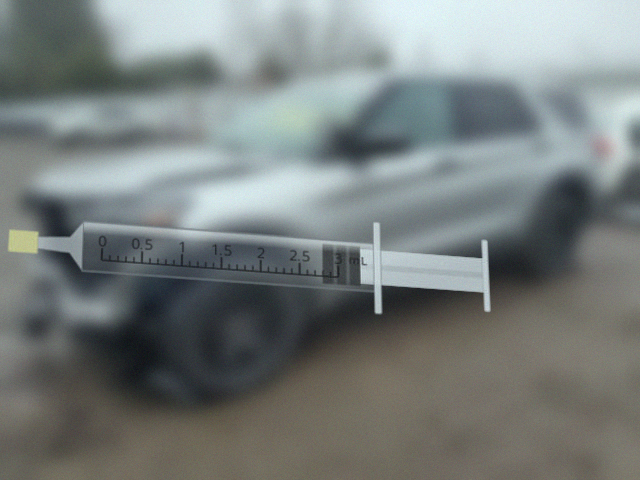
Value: 2.8; mL
